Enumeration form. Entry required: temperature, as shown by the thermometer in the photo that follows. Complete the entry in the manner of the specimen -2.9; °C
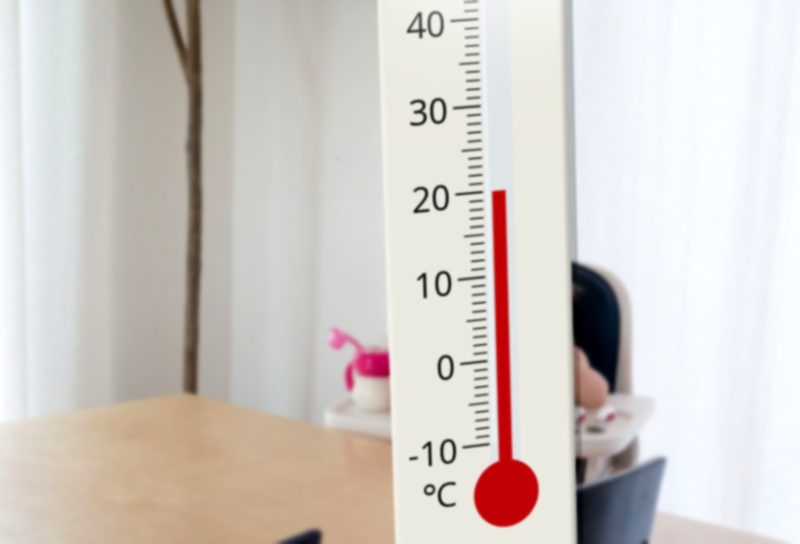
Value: 20; °C
